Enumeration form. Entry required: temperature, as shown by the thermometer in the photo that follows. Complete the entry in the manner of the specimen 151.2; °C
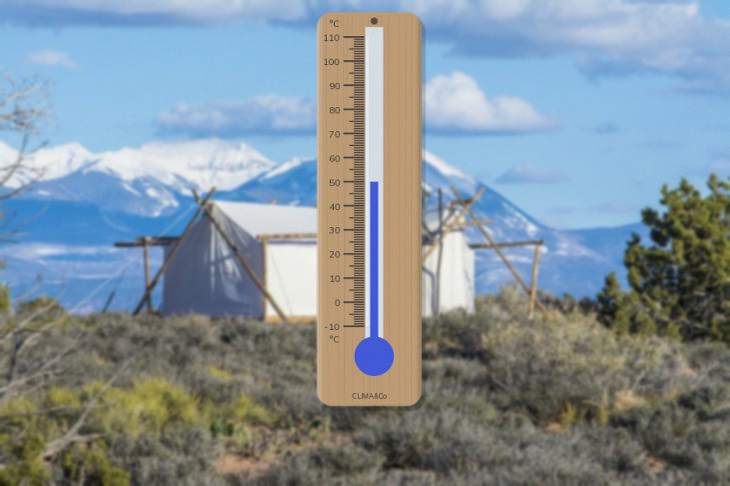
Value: 50; °C
